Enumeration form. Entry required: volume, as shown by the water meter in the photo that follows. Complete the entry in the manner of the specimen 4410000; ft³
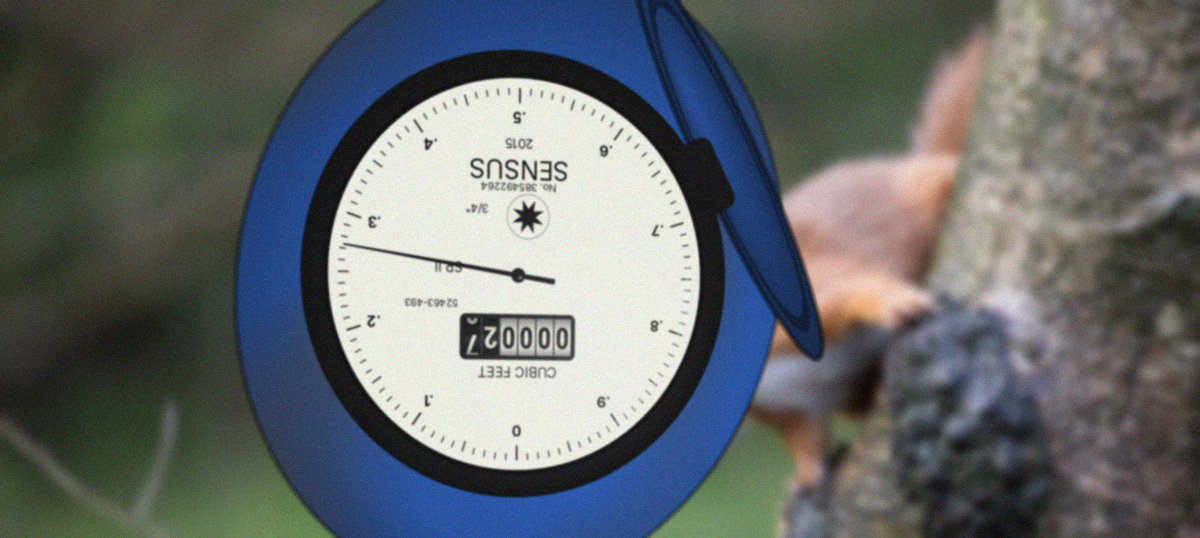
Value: 27.27; ft³
